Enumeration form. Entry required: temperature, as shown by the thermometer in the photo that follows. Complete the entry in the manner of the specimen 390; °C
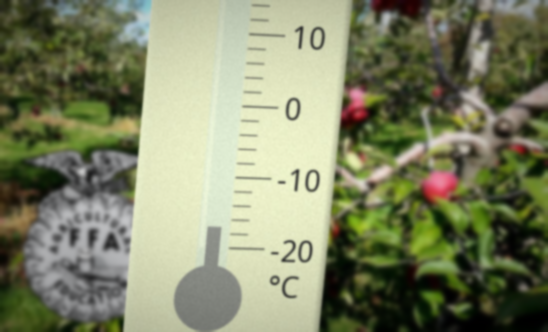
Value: -17; °C
